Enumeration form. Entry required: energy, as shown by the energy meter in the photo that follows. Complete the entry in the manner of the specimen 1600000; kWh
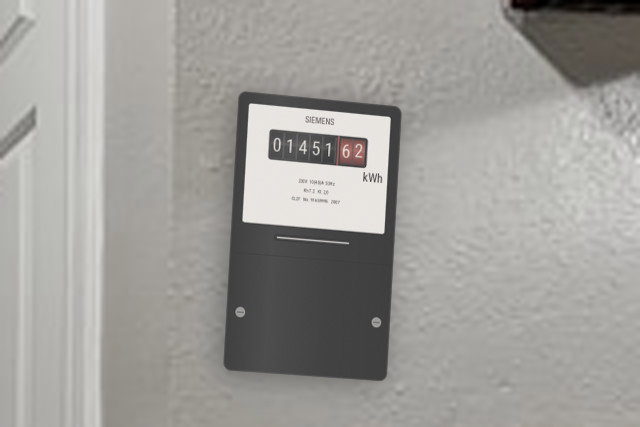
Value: 1451.62; kWh
